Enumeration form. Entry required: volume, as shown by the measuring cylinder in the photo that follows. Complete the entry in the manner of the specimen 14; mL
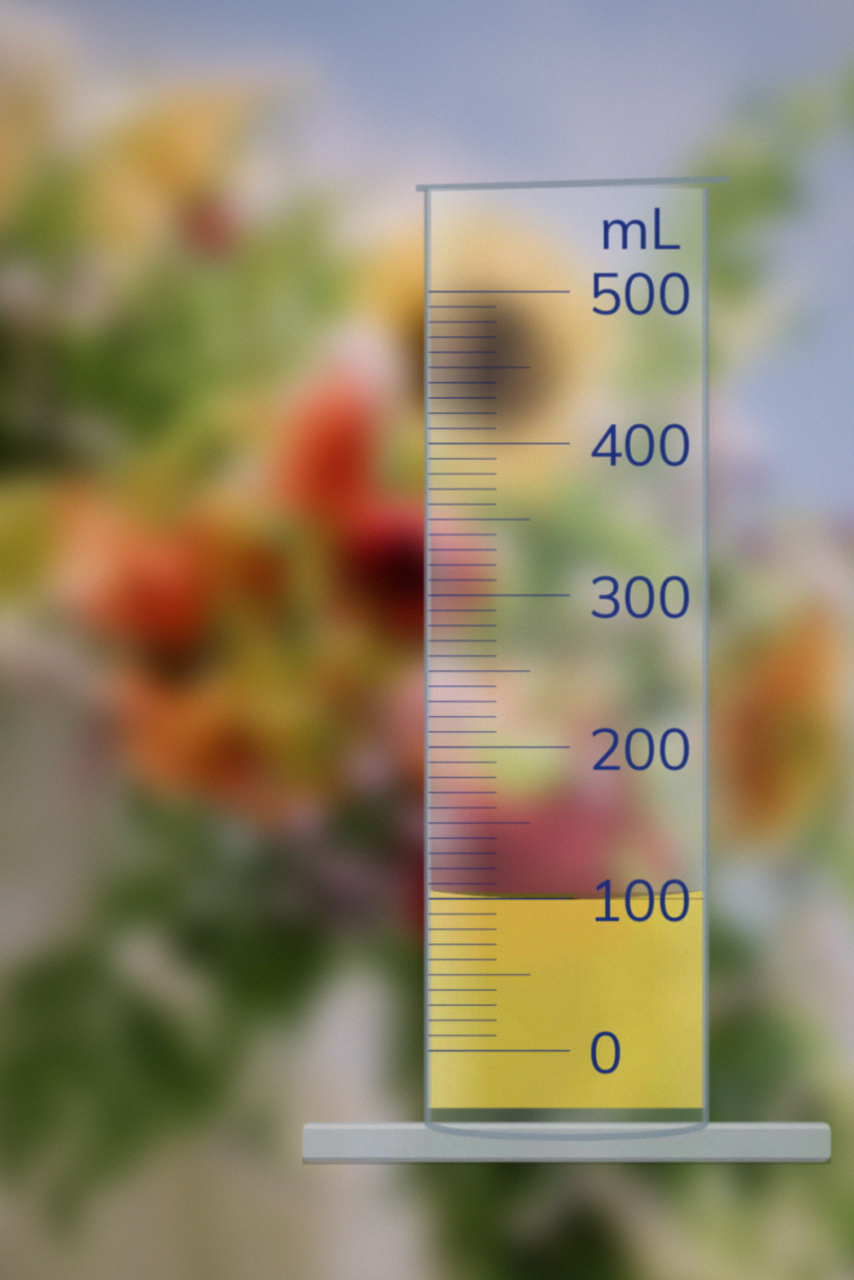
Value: 100; mL
